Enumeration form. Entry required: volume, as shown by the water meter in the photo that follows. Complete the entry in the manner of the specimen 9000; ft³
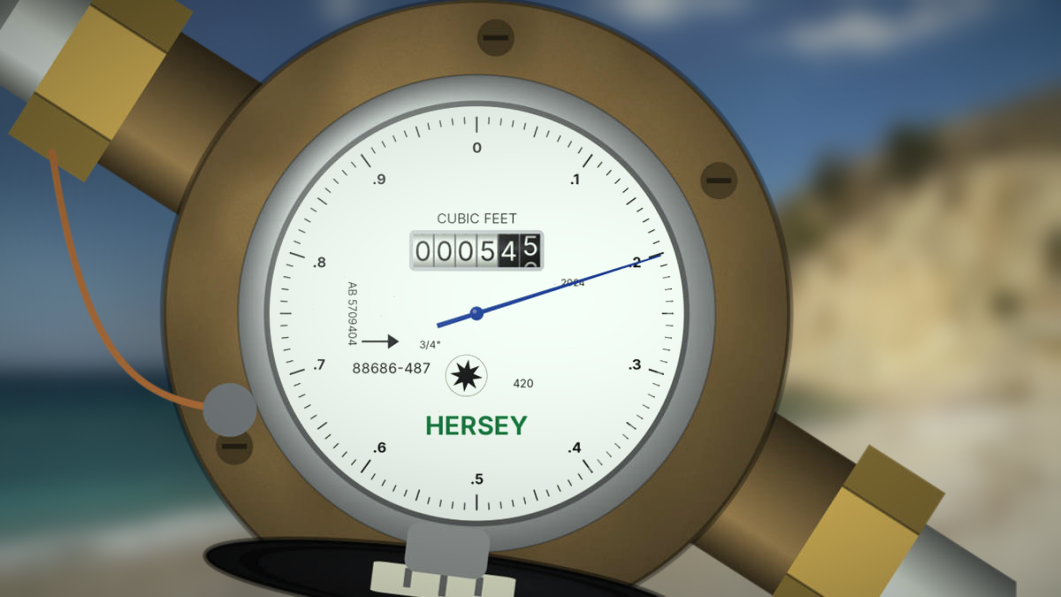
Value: 545.20; ft³
